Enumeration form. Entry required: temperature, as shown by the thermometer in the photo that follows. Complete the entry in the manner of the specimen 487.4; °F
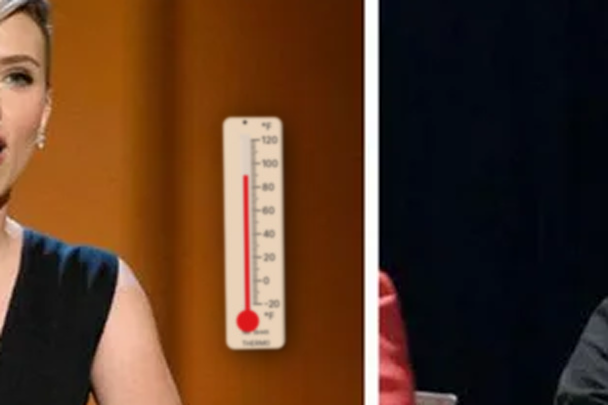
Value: 90; °F
